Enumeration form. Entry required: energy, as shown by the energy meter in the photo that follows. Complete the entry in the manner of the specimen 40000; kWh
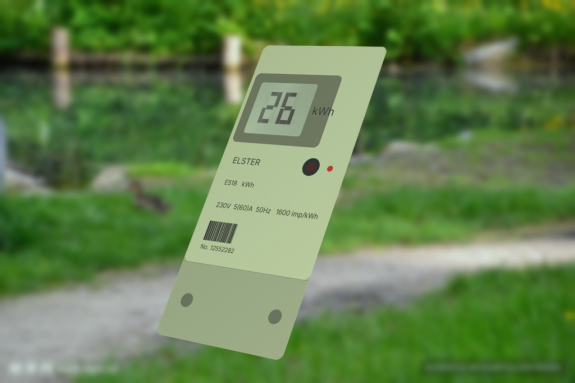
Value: 26; kWh
